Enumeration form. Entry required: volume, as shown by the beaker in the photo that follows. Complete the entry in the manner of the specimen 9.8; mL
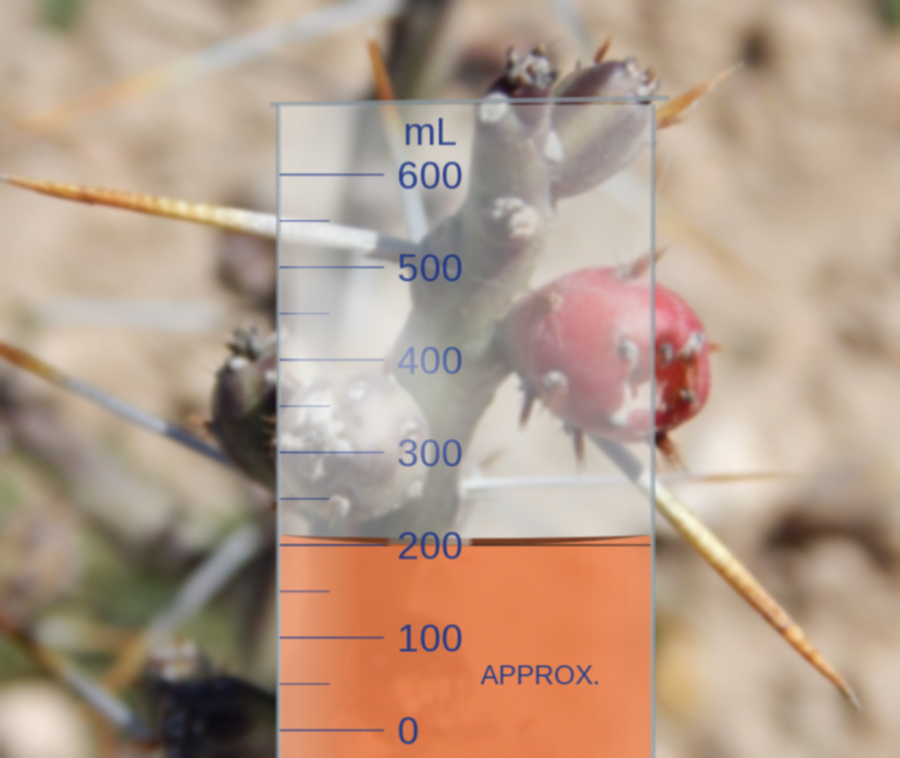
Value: 200; mL
